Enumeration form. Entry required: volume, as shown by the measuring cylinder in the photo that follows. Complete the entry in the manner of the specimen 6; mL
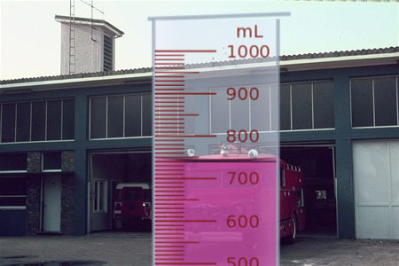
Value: 740; mL
